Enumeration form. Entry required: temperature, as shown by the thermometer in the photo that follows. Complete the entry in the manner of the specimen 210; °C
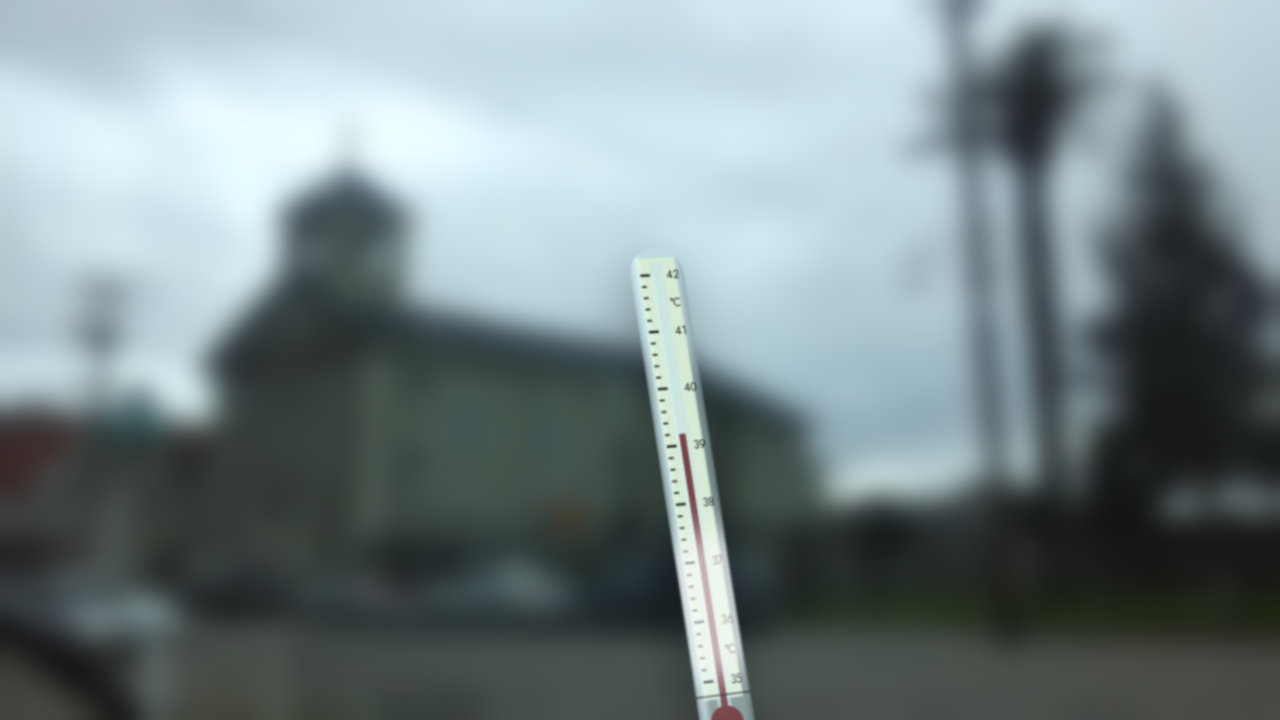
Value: 39.2; °C
